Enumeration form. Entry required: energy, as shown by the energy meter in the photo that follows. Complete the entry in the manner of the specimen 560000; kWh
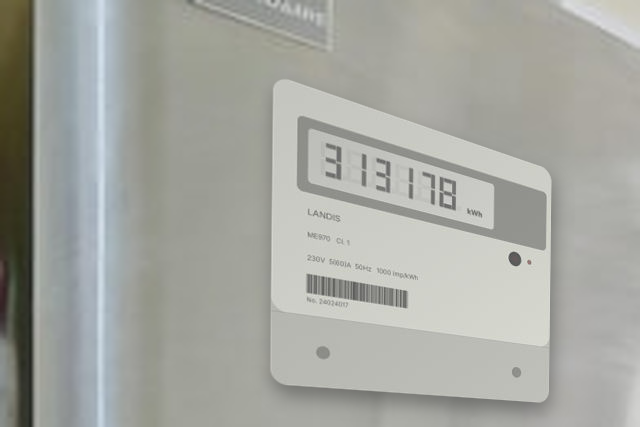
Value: 313178; kWh
